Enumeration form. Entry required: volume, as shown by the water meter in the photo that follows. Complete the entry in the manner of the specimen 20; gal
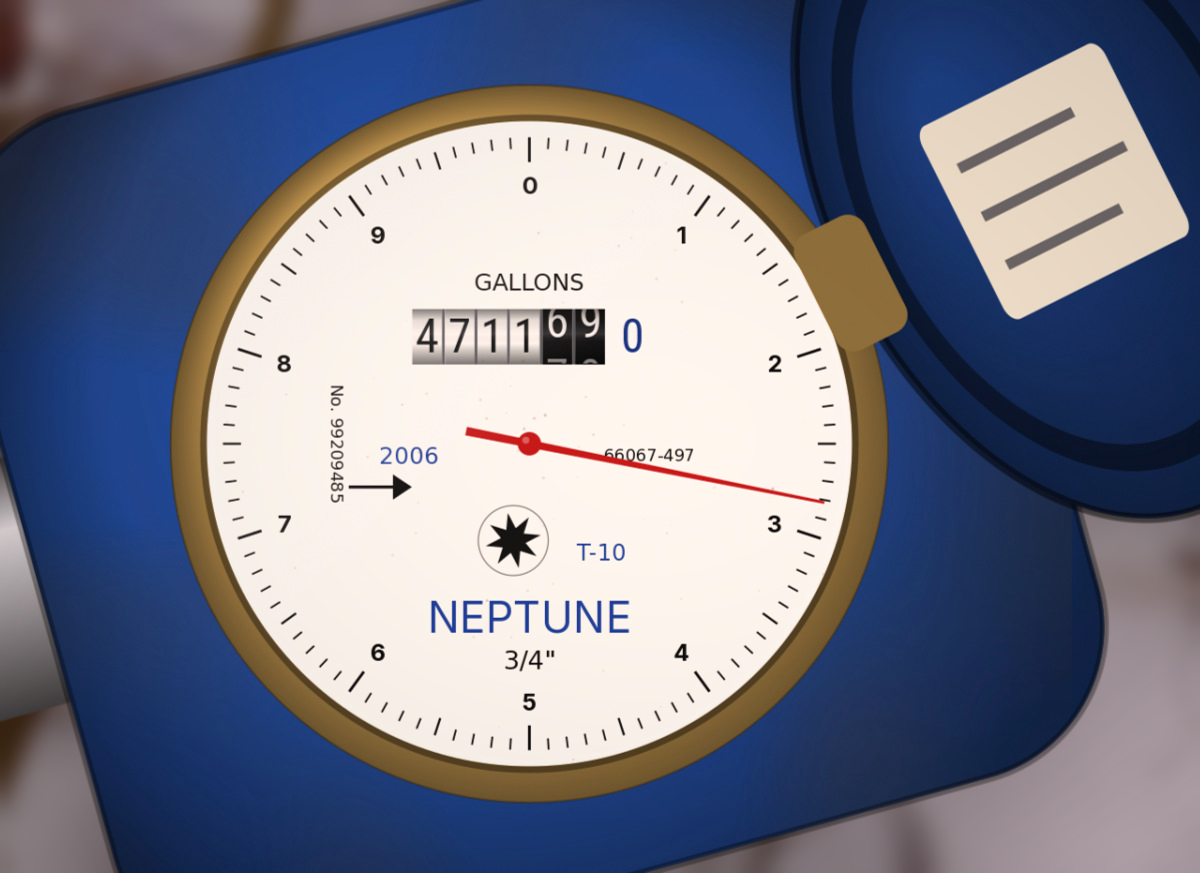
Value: 4711692.8; gal
